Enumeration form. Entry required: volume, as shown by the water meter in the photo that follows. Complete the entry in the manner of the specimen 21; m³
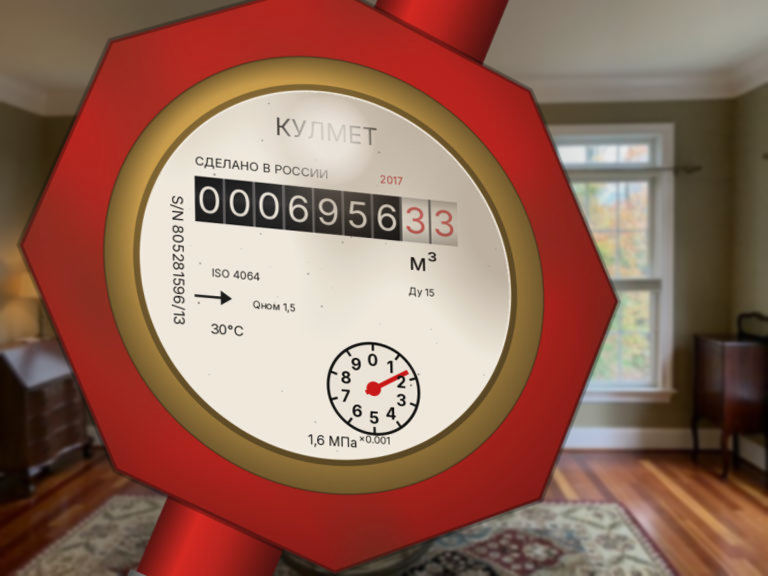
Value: 6956.331; m³
